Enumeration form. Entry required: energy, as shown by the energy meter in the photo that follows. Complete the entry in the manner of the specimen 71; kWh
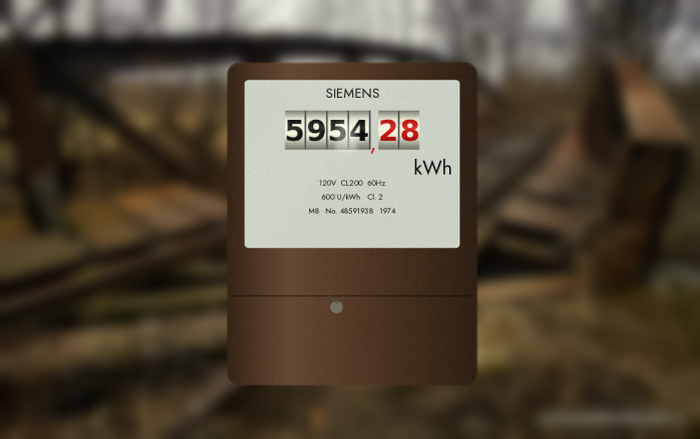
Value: 5954.28; kWh
